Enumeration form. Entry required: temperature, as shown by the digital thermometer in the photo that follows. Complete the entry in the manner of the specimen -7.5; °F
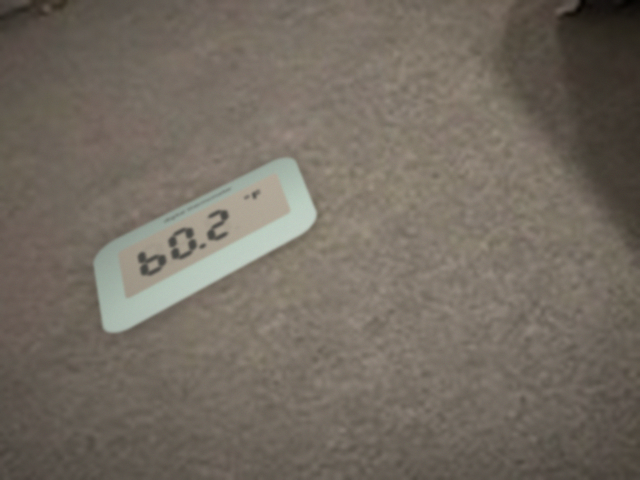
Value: 60.2; °F
